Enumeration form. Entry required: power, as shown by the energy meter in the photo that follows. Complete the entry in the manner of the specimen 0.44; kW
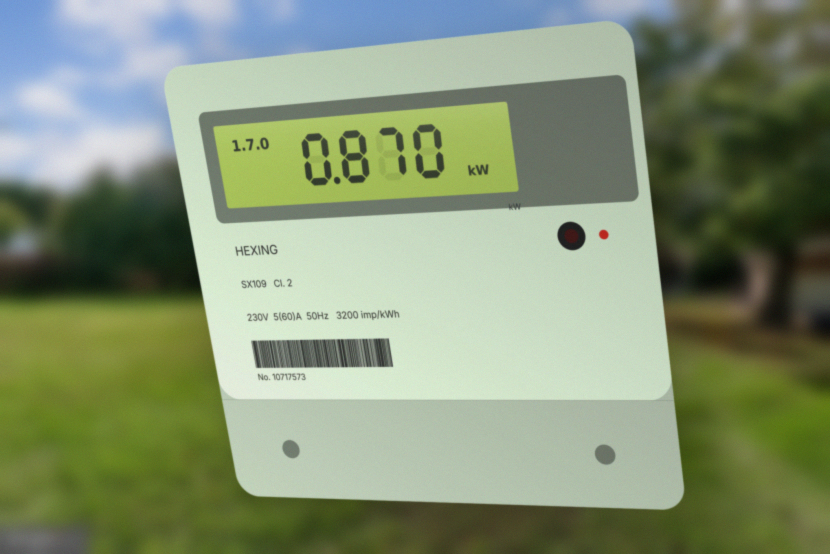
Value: 0.870; kW
